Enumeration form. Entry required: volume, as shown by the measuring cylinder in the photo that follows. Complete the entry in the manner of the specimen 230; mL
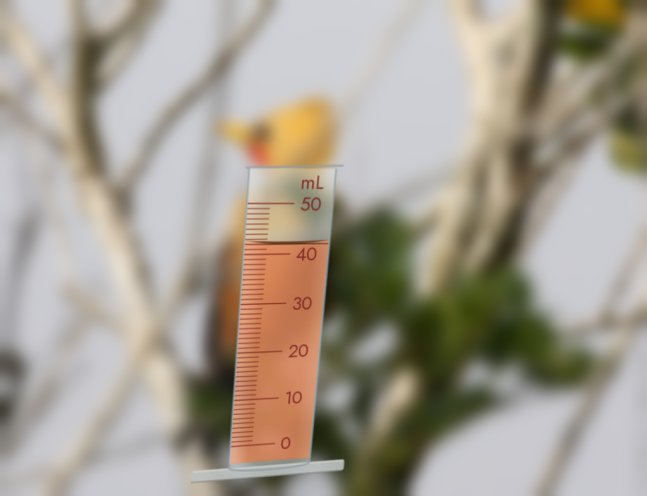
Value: 42; mL
